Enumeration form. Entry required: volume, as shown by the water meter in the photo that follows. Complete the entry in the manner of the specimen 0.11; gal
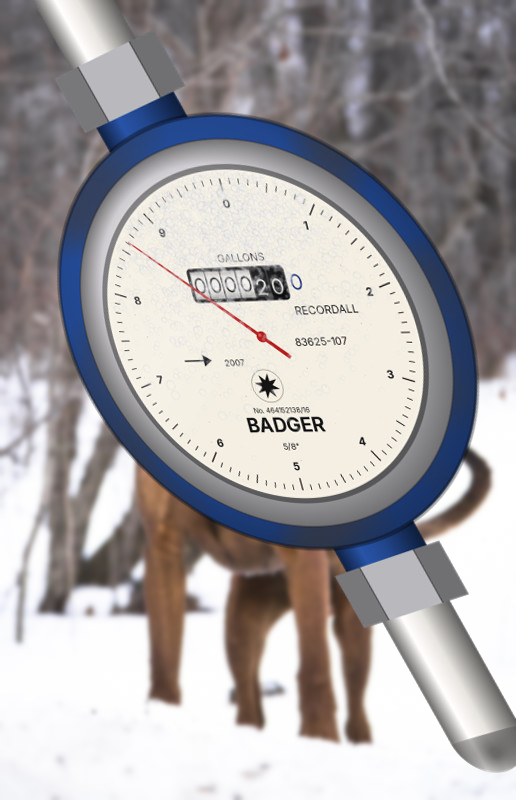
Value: 198.6; gal
